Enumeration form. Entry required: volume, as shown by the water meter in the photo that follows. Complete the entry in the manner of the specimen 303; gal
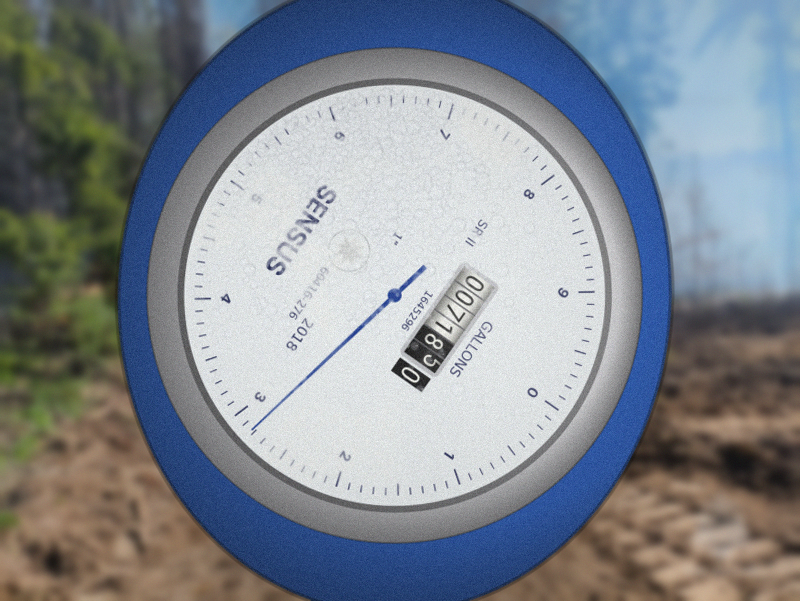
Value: 71852.8; gal
